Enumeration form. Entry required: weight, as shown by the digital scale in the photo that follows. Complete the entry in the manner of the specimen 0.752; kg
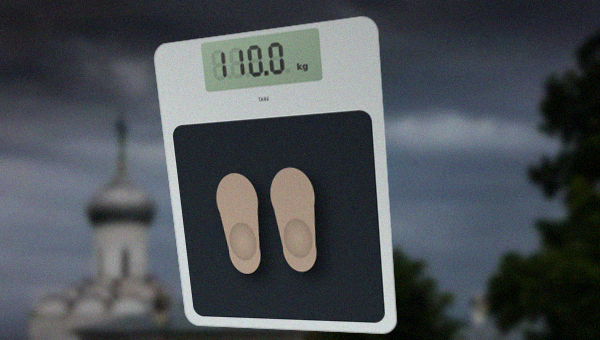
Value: 110.0; kg
